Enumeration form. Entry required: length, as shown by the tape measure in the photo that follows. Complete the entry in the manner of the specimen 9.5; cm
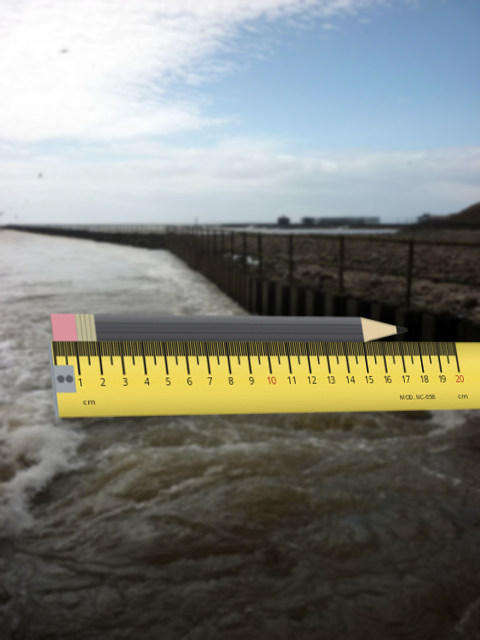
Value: 17.5; cm
